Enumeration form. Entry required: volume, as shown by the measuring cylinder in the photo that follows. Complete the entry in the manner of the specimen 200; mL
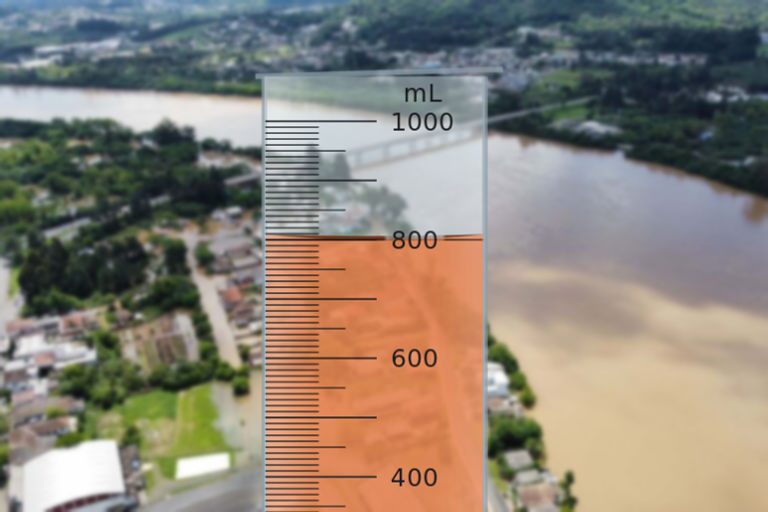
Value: 800; mL
